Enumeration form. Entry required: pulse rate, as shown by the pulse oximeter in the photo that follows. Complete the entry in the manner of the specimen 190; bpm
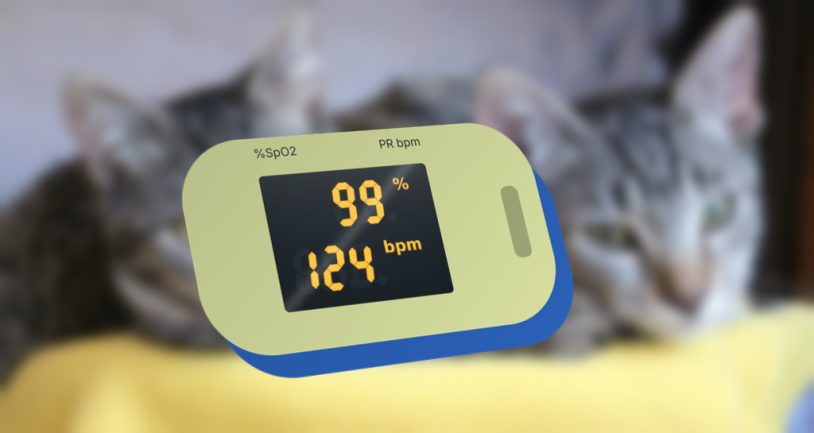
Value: 124; bpm
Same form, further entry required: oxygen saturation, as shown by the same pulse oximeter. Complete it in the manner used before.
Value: 99; %
